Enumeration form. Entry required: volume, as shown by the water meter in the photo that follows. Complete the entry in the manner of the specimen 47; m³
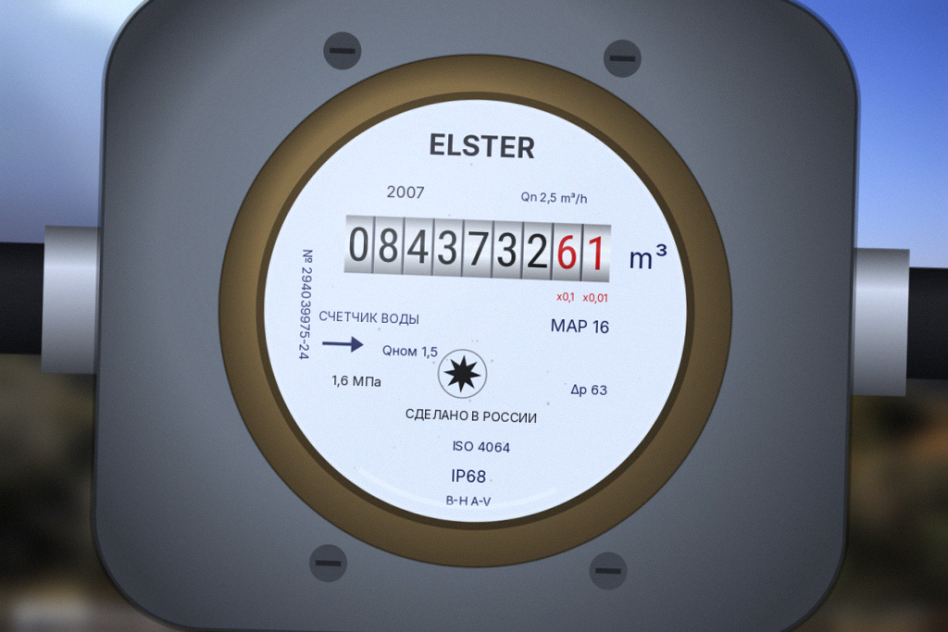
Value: 843732.61; m³
